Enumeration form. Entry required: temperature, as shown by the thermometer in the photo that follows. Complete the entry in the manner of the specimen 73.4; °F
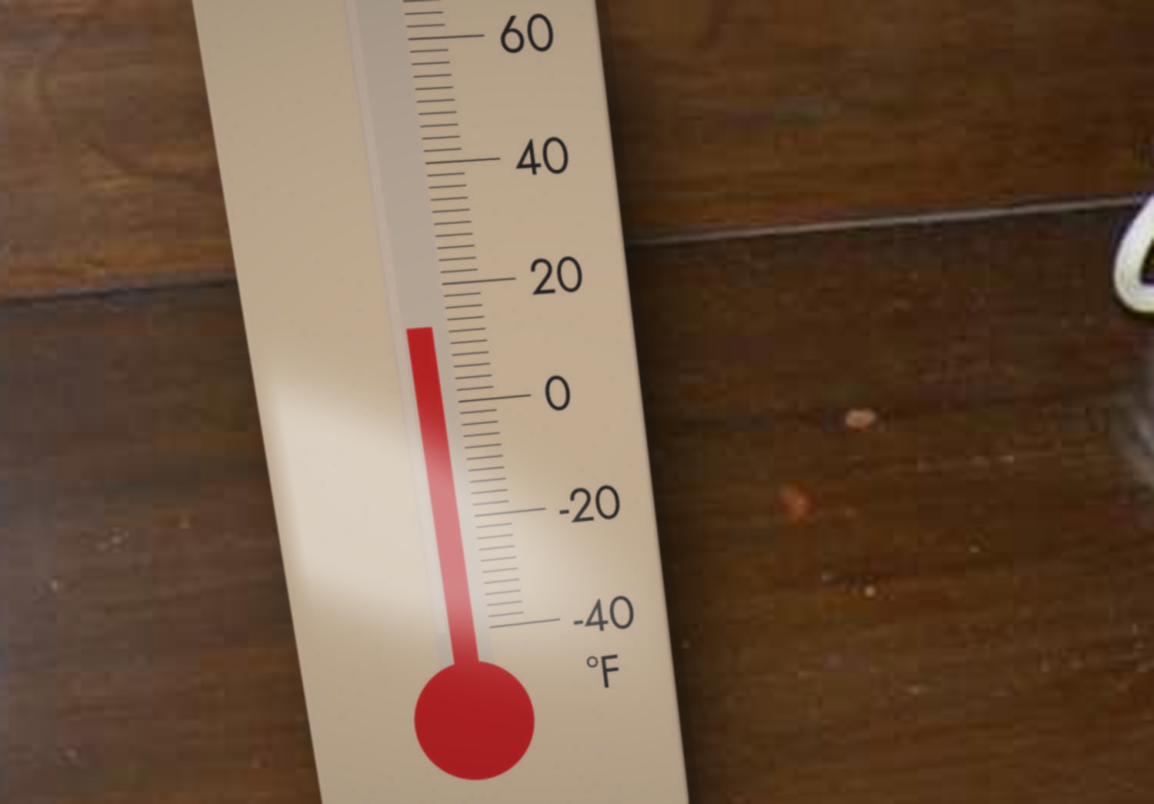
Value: 13; °F
